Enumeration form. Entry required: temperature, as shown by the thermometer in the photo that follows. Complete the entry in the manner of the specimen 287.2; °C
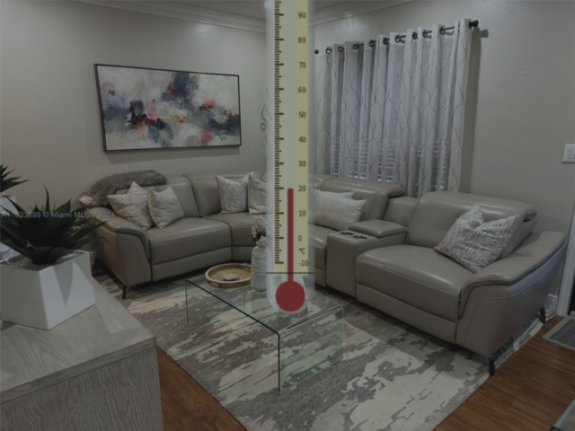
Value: 20; °C
